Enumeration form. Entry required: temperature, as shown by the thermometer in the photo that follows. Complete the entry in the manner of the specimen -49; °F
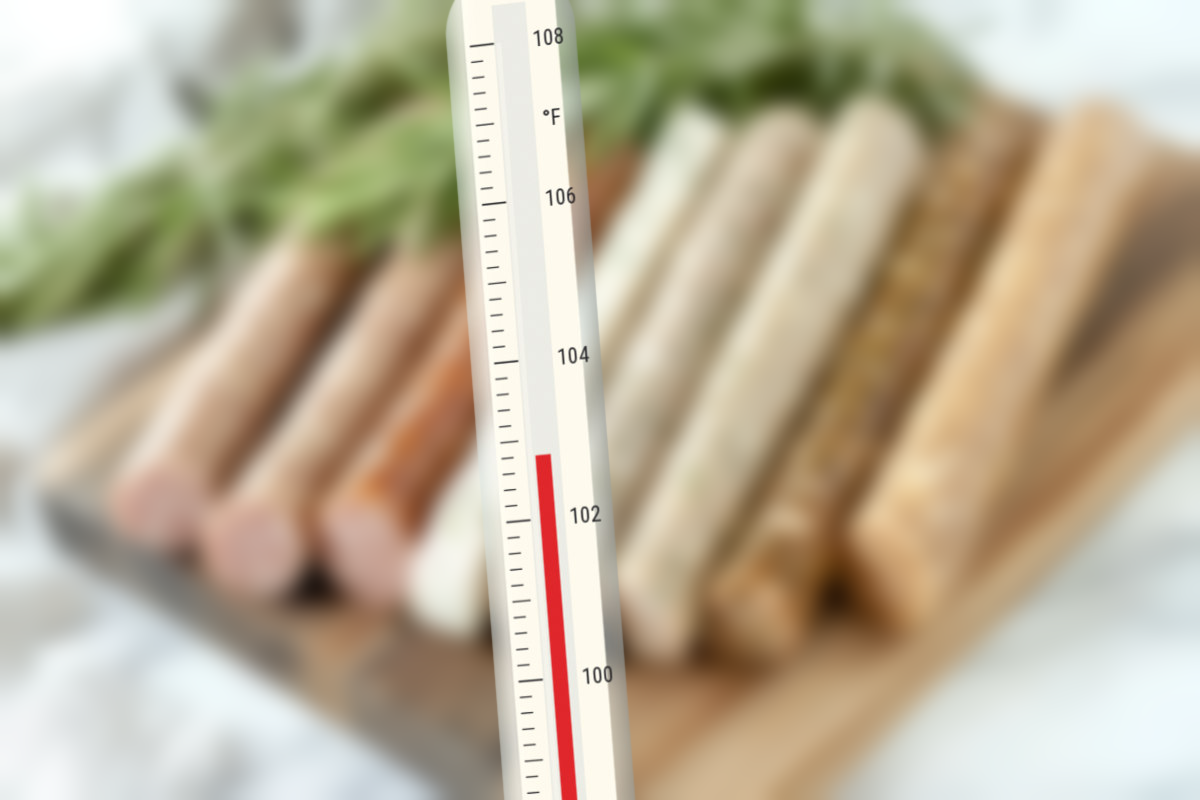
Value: 102.8; °F
